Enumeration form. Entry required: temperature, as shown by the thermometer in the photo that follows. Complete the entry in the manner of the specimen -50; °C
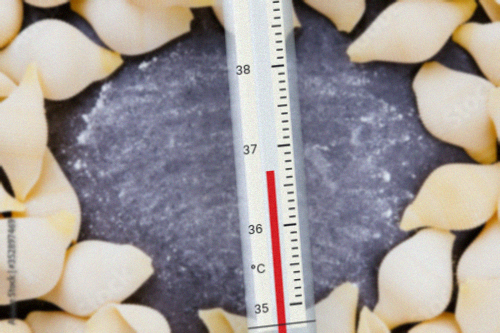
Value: 36.7; °C
